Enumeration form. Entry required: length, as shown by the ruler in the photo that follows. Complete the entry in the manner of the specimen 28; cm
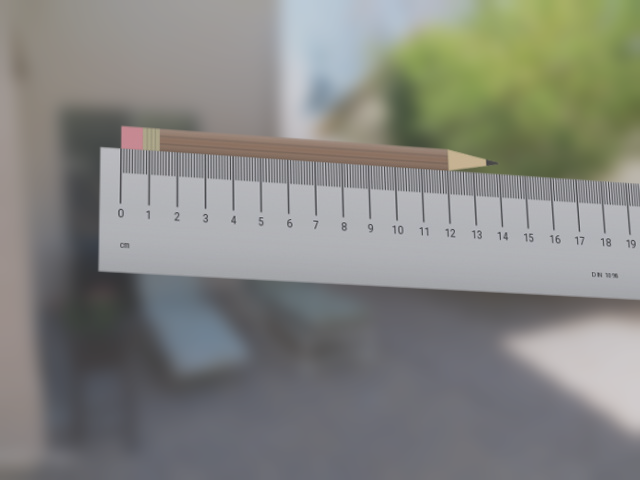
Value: 14; cm
